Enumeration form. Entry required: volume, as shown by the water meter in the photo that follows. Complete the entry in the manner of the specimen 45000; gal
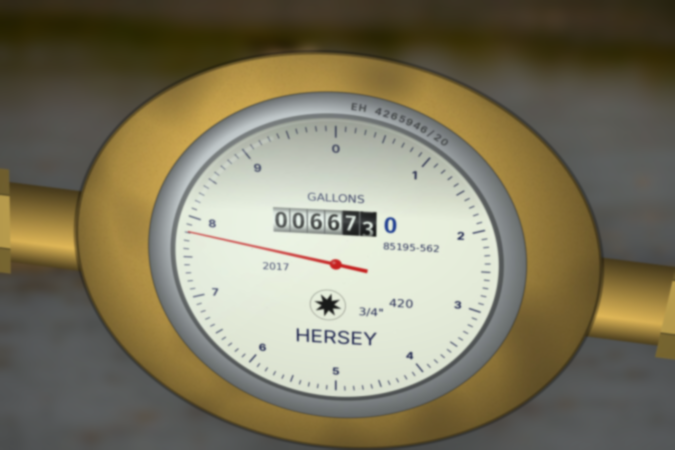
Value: 66727.8; gal
